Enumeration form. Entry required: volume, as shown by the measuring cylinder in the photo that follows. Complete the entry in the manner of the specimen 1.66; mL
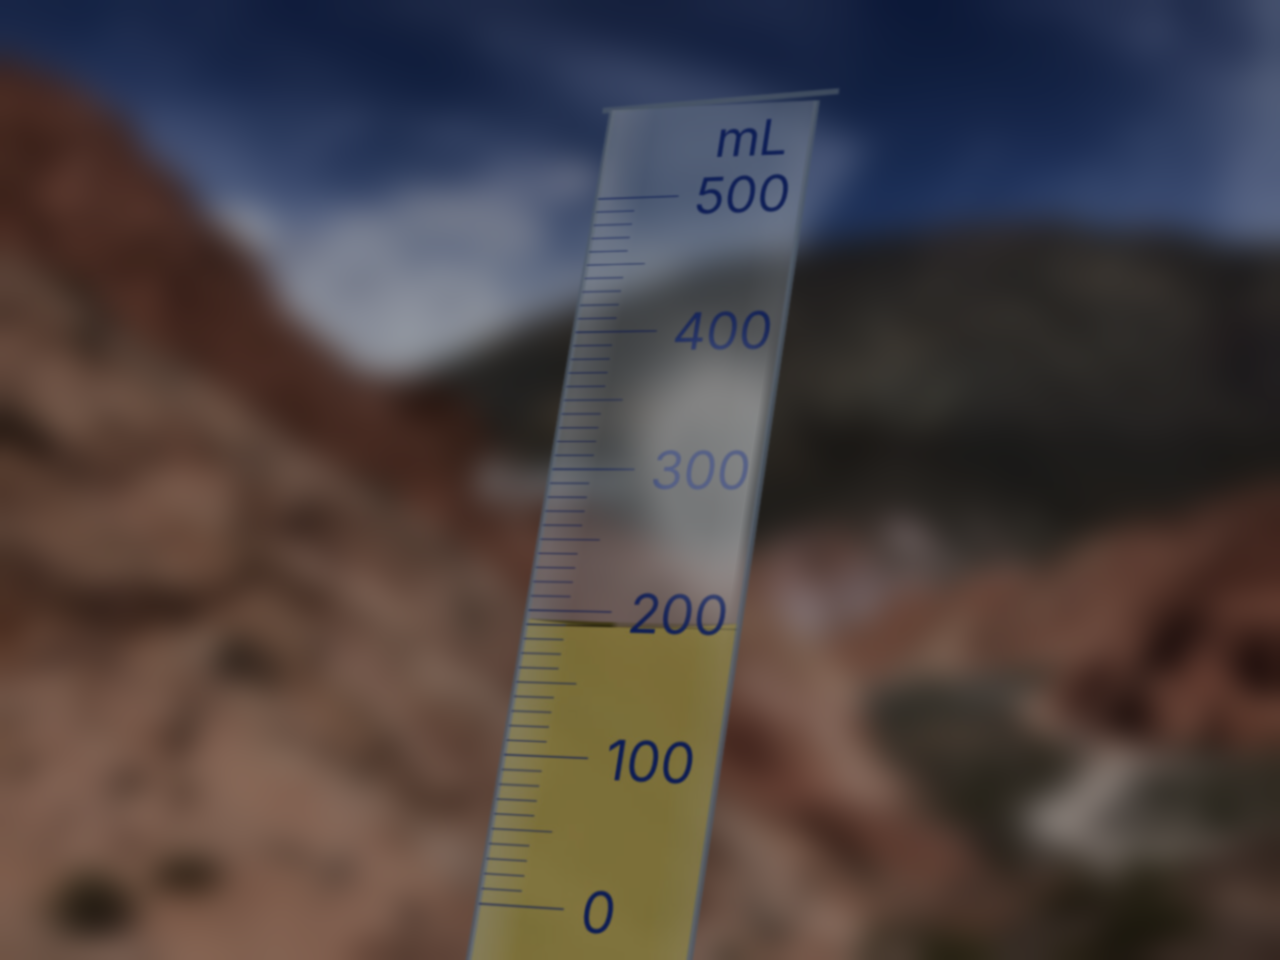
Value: 190; mL
